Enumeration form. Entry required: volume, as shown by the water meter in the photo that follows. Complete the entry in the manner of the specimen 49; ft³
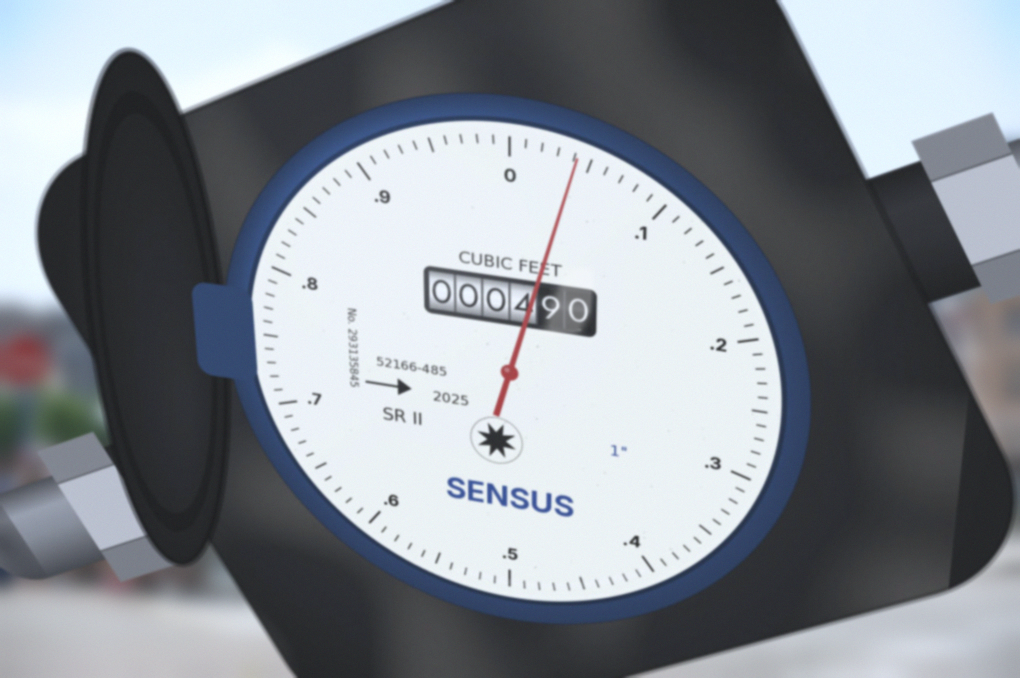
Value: 490.04; ft³
